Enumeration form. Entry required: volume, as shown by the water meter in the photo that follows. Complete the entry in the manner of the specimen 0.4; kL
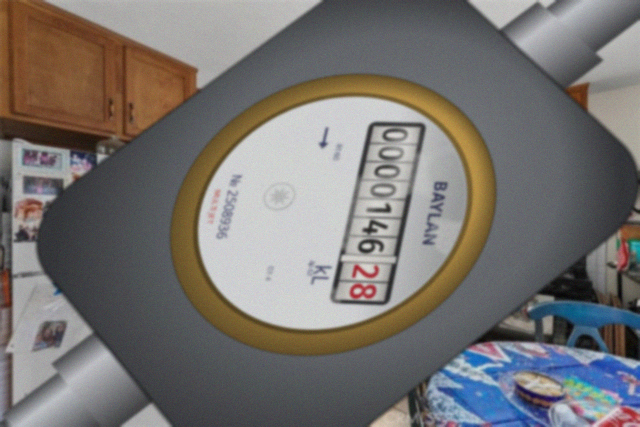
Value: 146.28; kL
